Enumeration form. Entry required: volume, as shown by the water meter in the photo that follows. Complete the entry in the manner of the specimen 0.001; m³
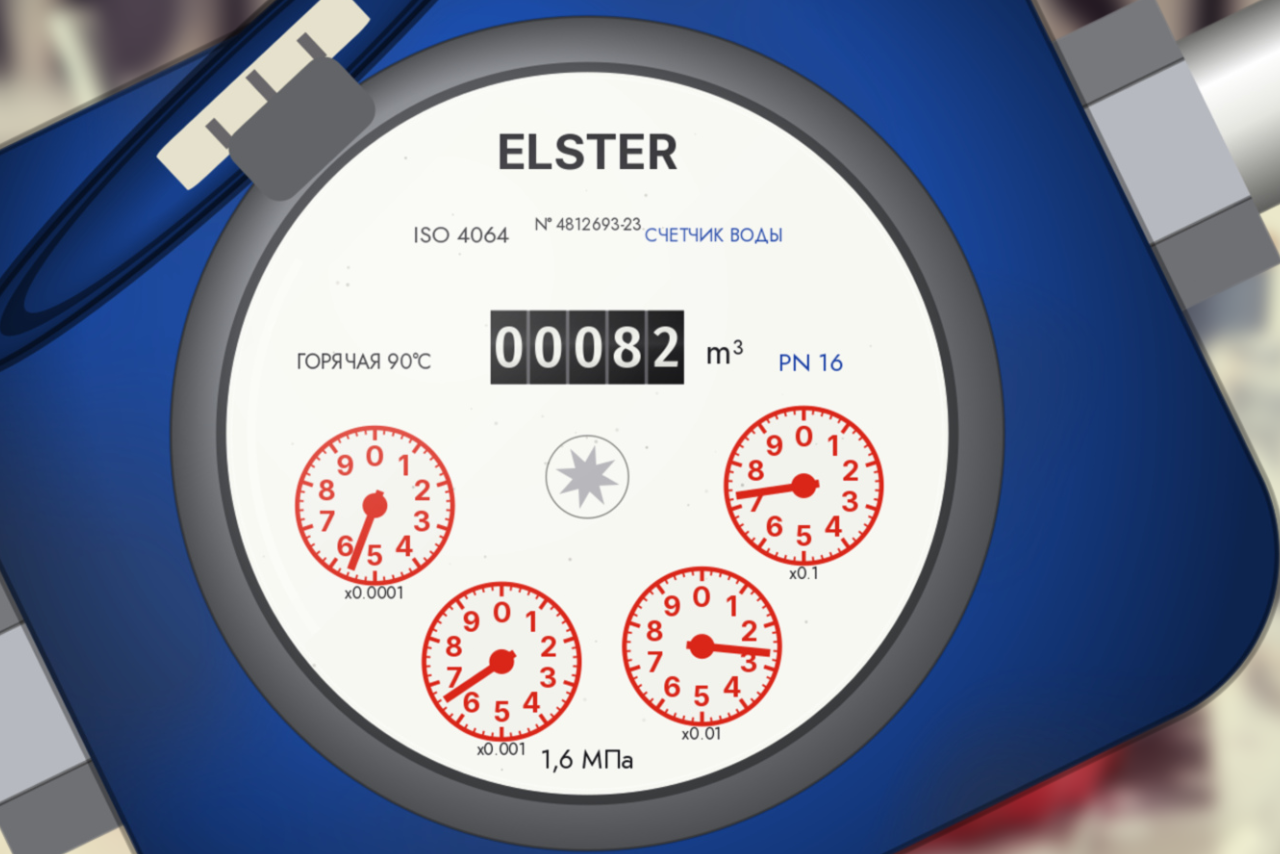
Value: 82.7265; m³
